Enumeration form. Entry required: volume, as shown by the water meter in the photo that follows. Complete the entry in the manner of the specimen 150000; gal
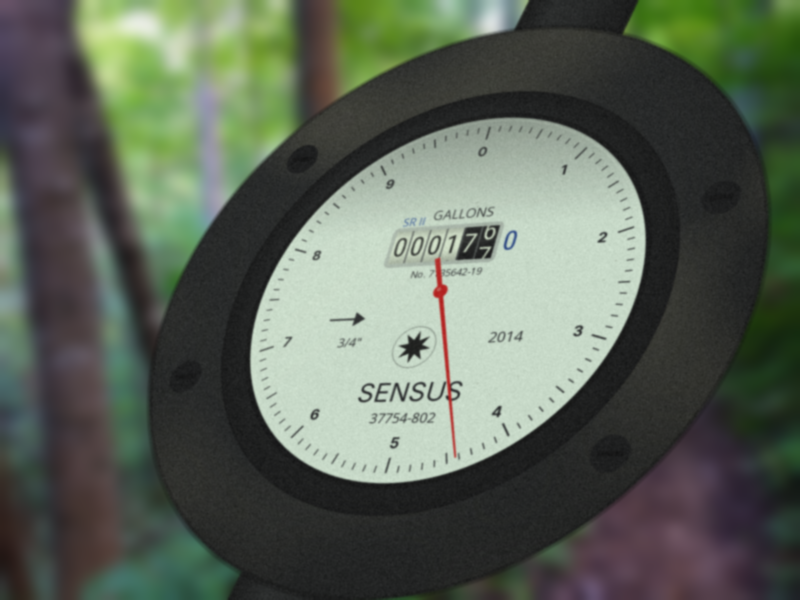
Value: 1764.4; gal
